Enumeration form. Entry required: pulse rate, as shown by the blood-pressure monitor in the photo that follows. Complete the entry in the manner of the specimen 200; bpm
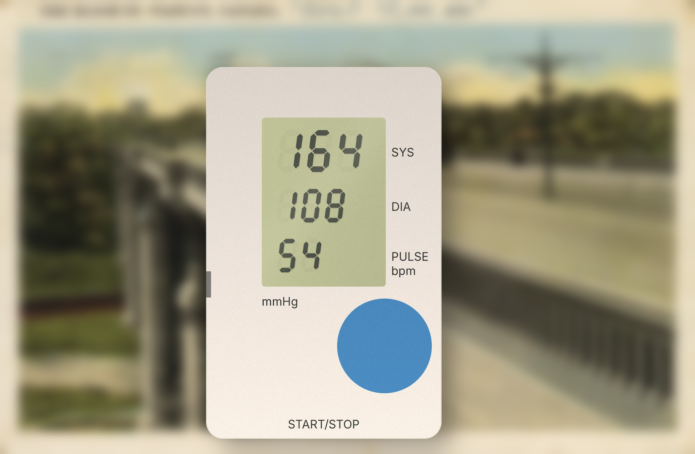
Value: 54; bpm
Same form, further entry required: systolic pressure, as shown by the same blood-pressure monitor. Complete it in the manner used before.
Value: 164; mmHg
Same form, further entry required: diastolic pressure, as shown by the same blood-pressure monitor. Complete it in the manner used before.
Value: 108; mmHg
